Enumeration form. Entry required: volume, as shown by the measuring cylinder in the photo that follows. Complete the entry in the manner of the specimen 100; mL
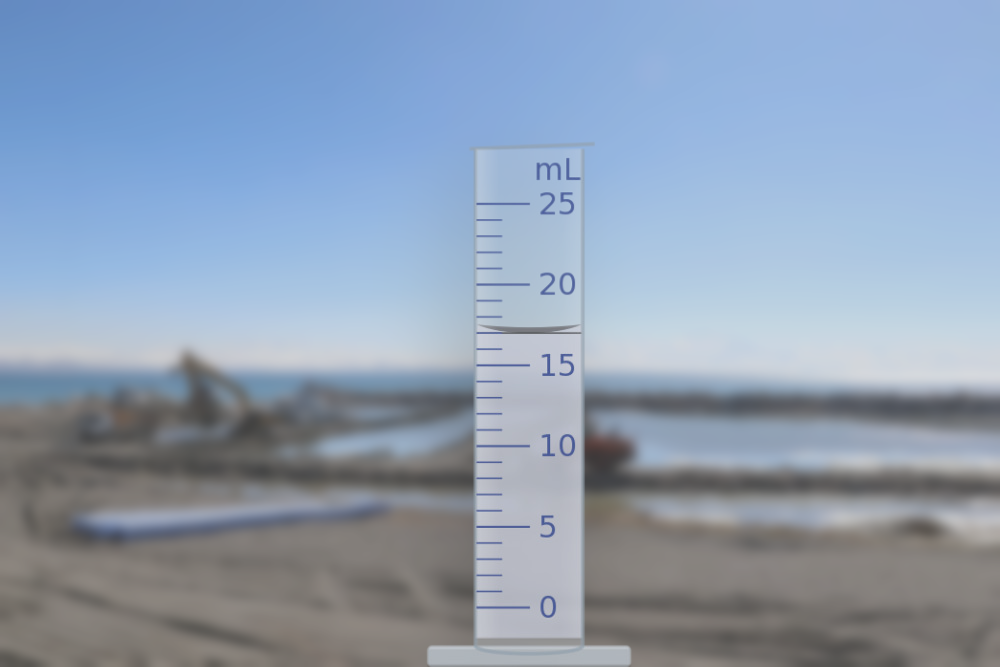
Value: 17; mL
